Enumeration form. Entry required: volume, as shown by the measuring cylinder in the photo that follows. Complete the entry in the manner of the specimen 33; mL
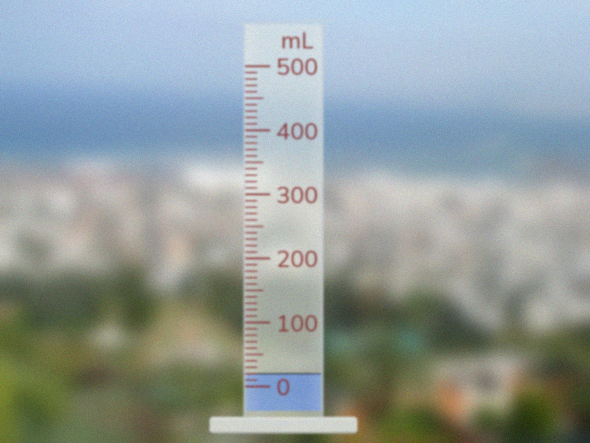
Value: 20; mL
